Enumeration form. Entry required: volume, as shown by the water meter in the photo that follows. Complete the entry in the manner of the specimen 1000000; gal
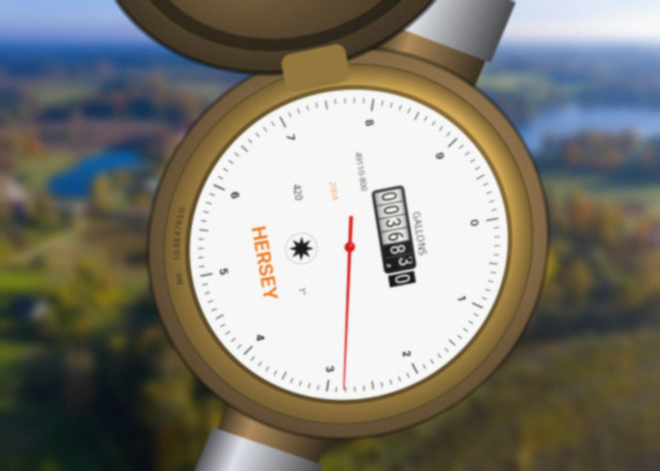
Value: 36832.8; gal
